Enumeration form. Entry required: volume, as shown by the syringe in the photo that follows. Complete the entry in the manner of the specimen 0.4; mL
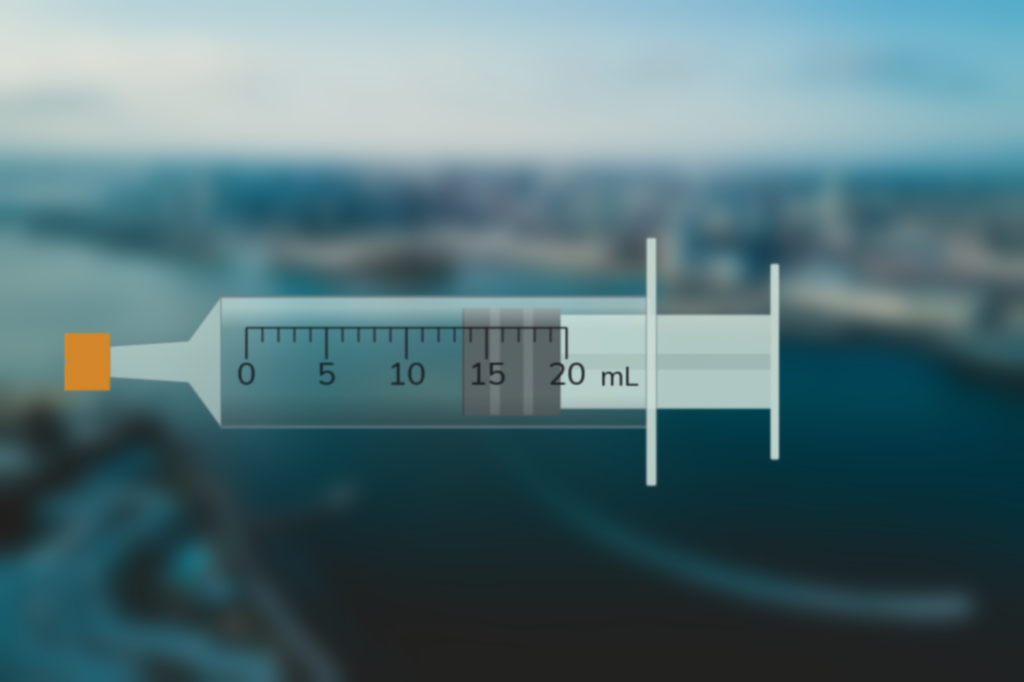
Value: 13.5; mL
